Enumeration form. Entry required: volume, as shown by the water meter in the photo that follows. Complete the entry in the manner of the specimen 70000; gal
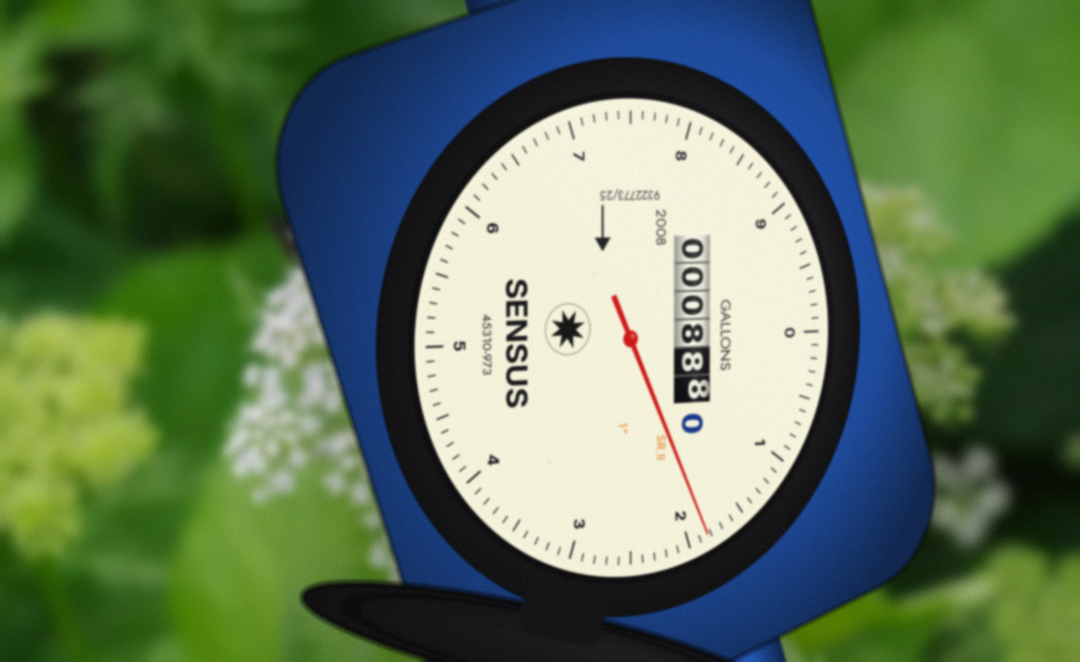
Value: 8881.8; gal
